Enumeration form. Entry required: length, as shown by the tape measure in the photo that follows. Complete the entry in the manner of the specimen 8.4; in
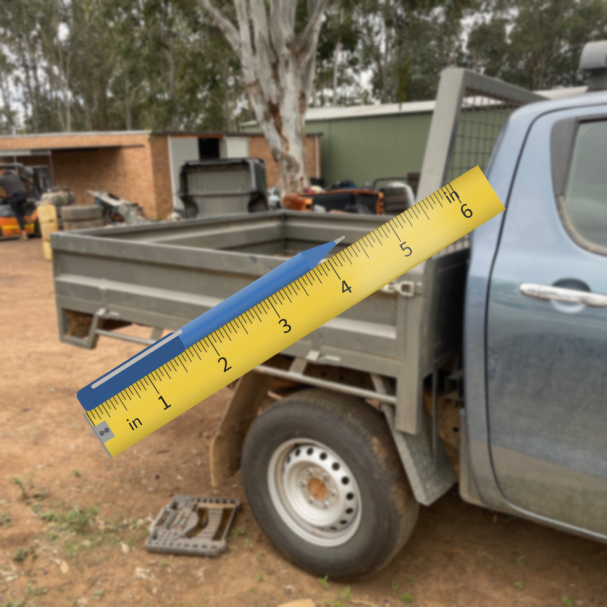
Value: 4.375; in
